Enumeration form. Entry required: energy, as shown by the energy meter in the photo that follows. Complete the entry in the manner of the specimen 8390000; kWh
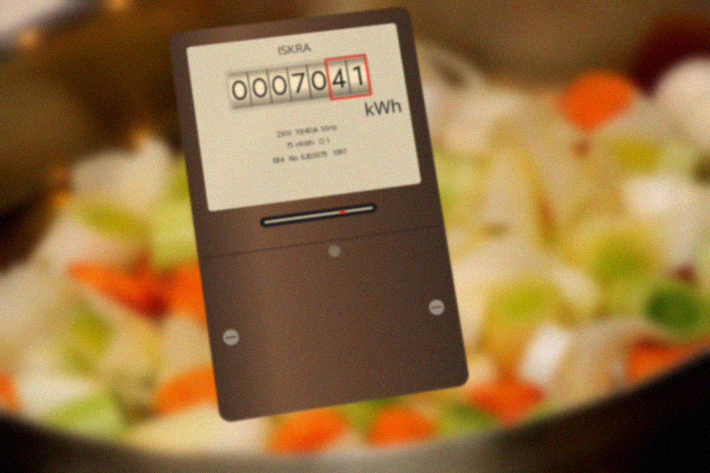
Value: 70.41; kWh
